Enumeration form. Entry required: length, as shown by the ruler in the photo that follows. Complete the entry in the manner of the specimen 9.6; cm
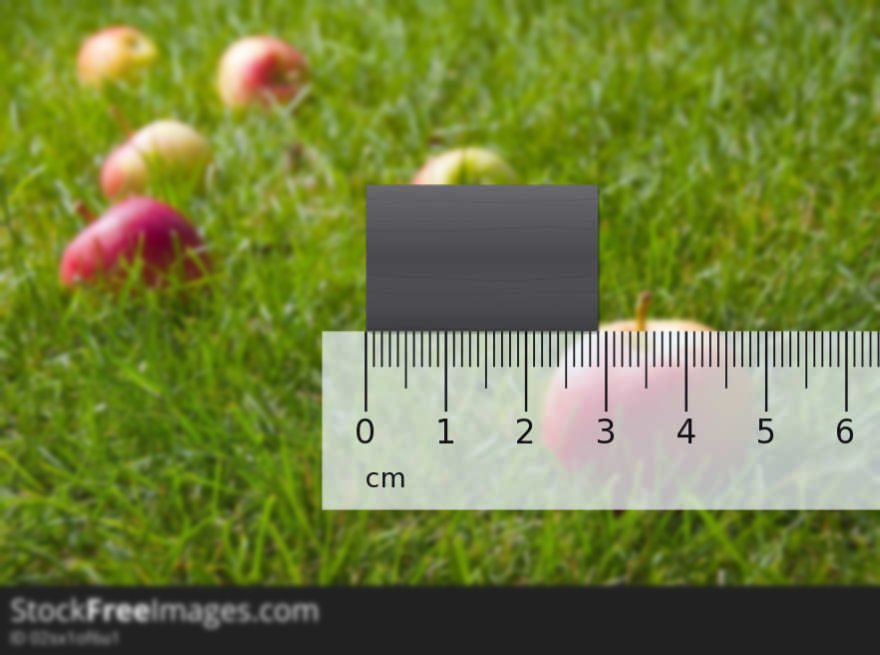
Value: 2.9; cm
